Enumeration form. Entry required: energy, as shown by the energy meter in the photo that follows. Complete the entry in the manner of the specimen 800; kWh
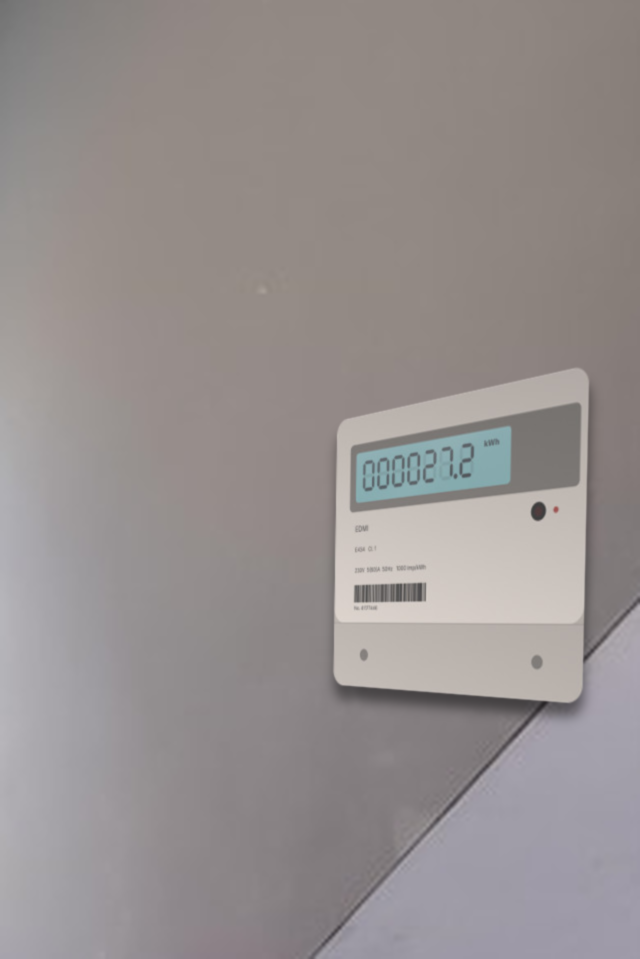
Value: 27.2; kWh
